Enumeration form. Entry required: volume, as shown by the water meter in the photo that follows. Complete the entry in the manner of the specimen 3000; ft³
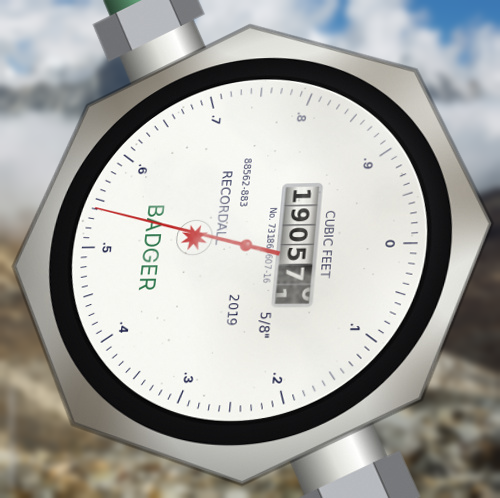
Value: 190570.54; ft³
